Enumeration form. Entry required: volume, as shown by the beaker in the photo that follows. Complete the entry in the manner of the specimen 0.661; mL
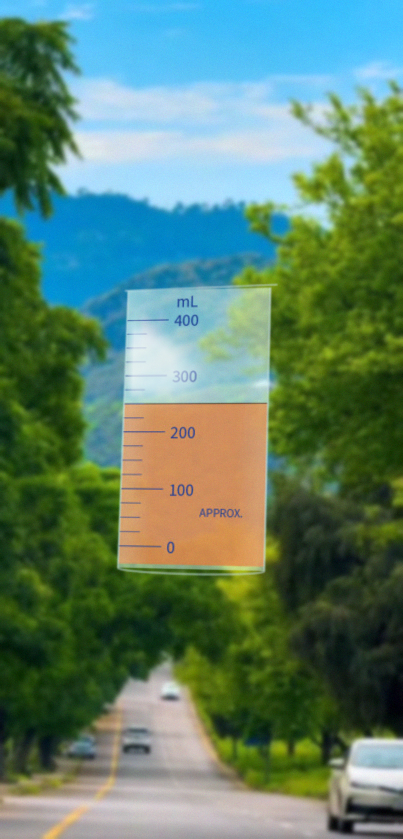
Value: 250; mL
